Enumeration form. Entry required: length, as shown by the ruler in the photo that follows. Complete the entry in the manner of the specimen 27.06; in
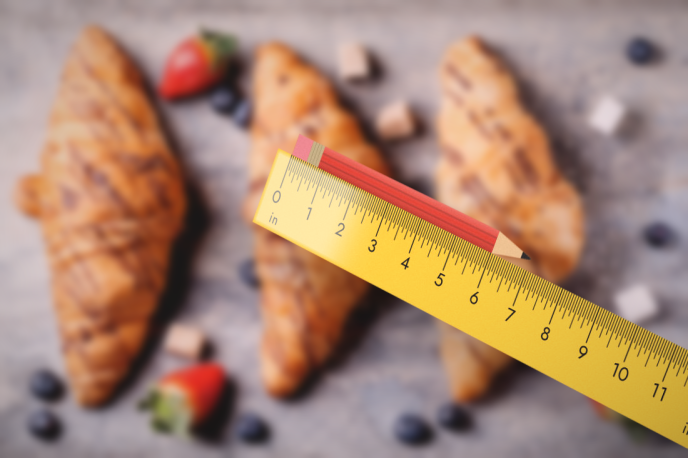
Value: 7; in
